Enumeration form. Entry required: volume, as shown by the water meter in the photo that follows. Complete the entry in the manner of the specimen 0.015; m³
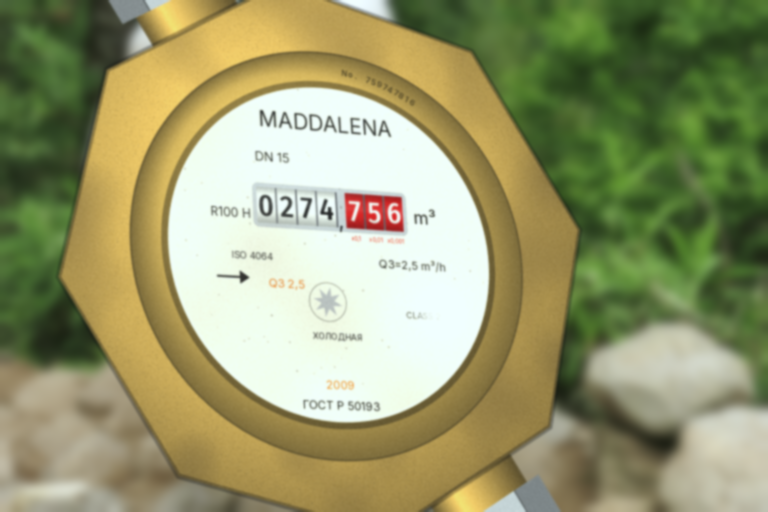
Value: 274.756; m³
